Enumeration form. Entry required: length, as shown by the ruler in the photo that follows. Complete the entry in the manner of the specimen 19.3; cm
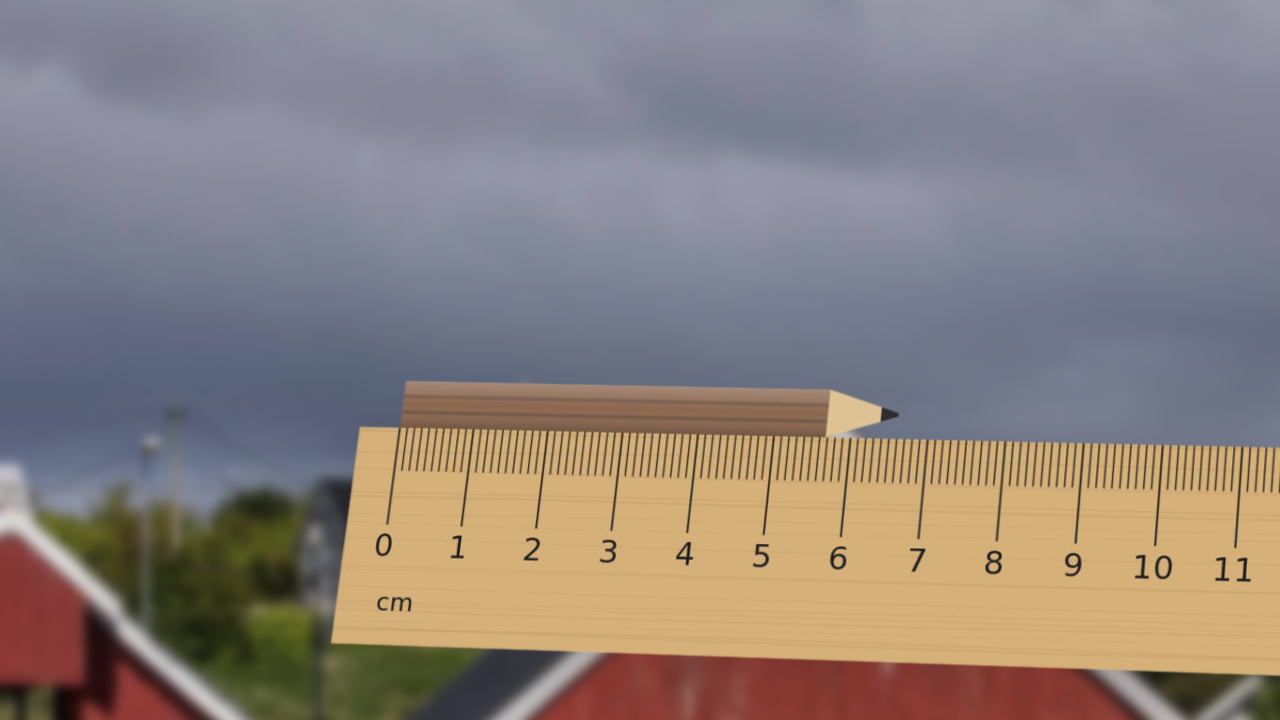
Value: 6.6; cm
